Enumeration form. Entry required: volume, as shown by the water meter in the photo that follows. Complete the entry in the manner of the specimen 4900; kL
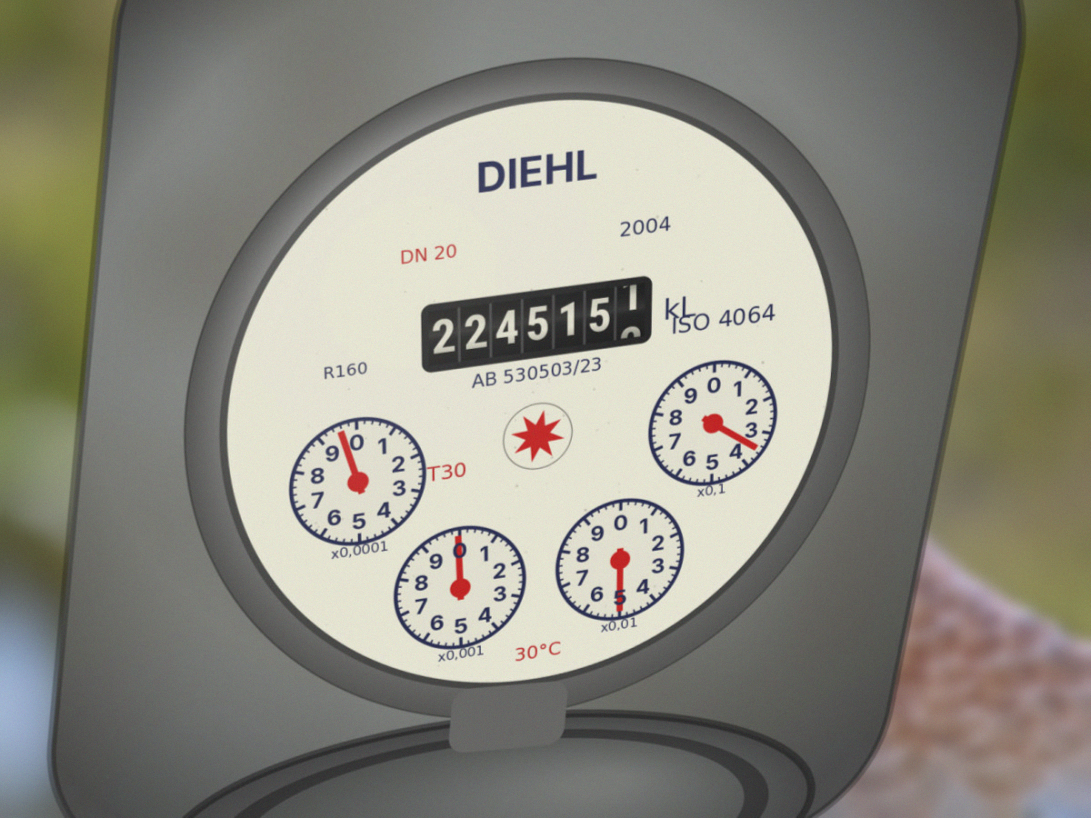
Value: 2245151.3499; kL
